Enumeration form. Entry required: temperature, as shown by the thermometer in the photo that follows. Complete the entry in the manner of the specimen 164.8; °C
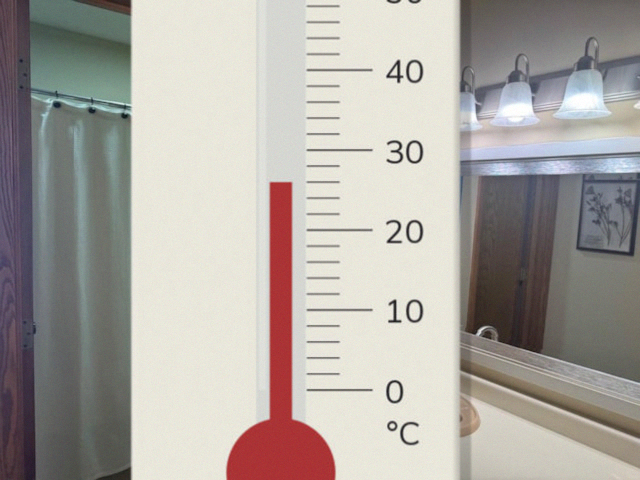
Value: 26; °C
